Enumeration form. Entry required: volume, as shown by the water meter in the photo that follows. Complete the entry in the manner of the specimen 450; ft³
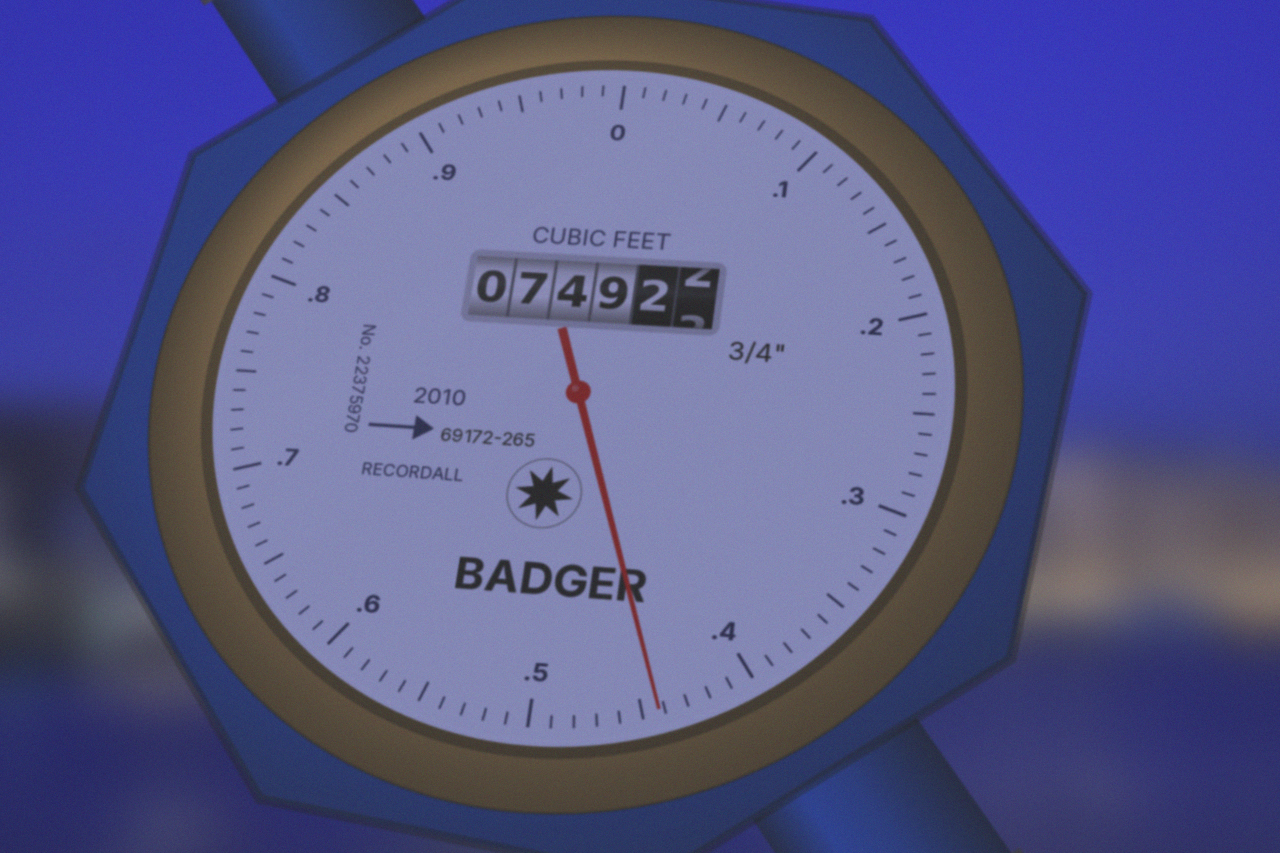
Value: 74922.44; ft³
